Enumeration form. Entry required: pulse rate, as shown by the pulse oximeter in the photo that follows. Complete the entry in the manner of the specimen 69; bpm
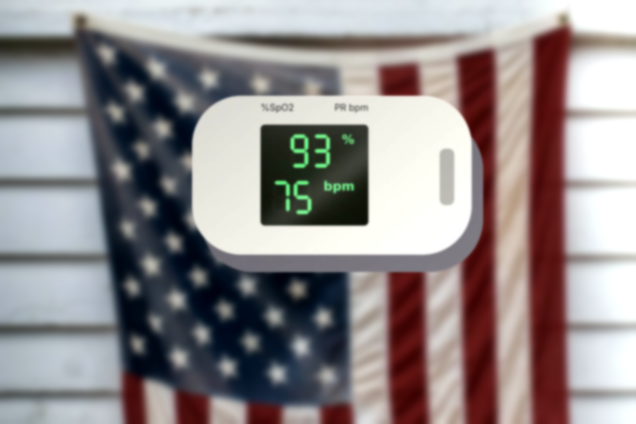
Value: 75; bpm
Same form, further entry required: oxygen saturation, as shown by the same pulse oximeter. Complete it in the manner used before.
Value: 93; %
